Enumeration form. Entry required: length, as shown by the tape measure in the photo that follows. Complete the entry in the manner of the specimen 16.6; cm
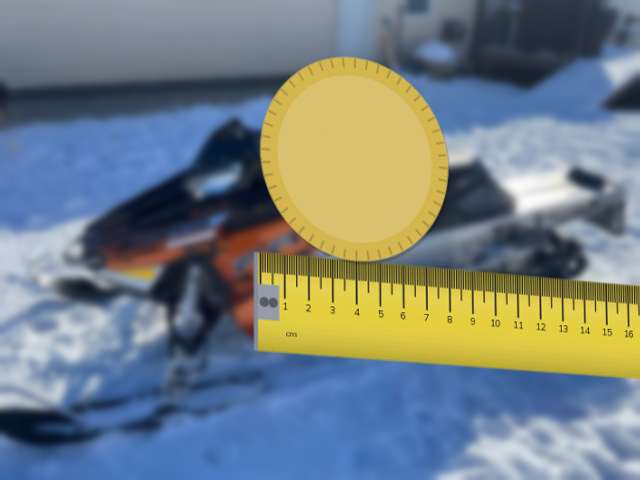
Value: 8; cm
